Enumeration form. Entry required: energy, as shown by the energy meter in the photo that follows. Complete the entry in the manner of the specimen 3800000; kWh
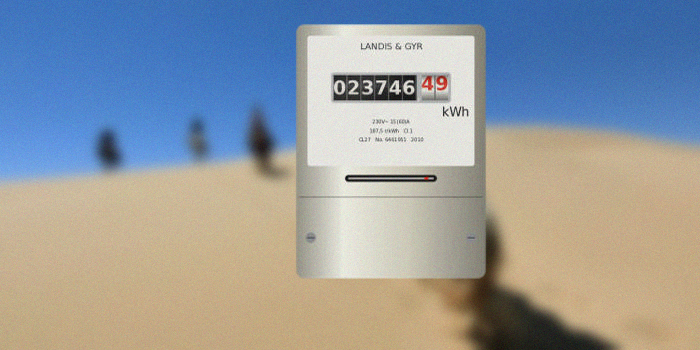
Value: 23746.49; kWh
